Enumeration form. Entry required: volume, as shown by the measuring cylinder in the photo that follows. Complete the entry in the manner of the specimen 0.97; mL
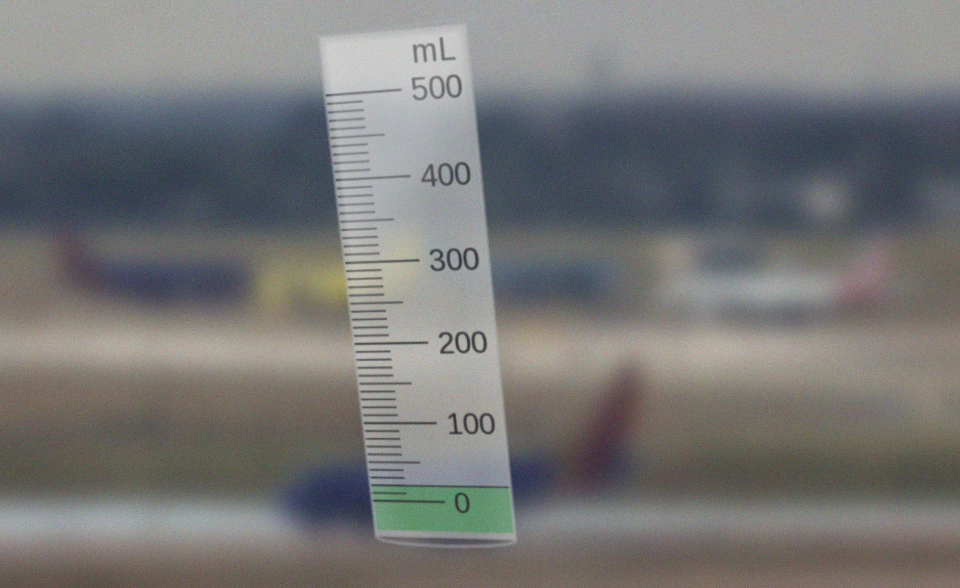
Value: 20; mL
